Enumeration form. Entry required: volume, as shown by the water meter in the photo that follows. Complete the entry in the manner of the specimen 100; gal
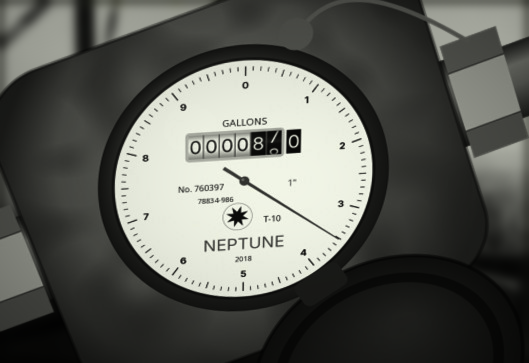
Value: 873.5; gal
